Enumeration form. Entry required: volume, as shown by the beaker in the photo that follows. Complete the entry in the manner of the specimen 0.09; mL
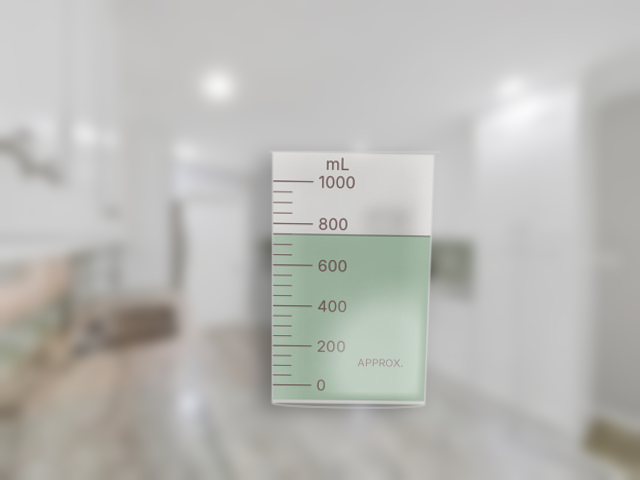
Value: 750; mL
